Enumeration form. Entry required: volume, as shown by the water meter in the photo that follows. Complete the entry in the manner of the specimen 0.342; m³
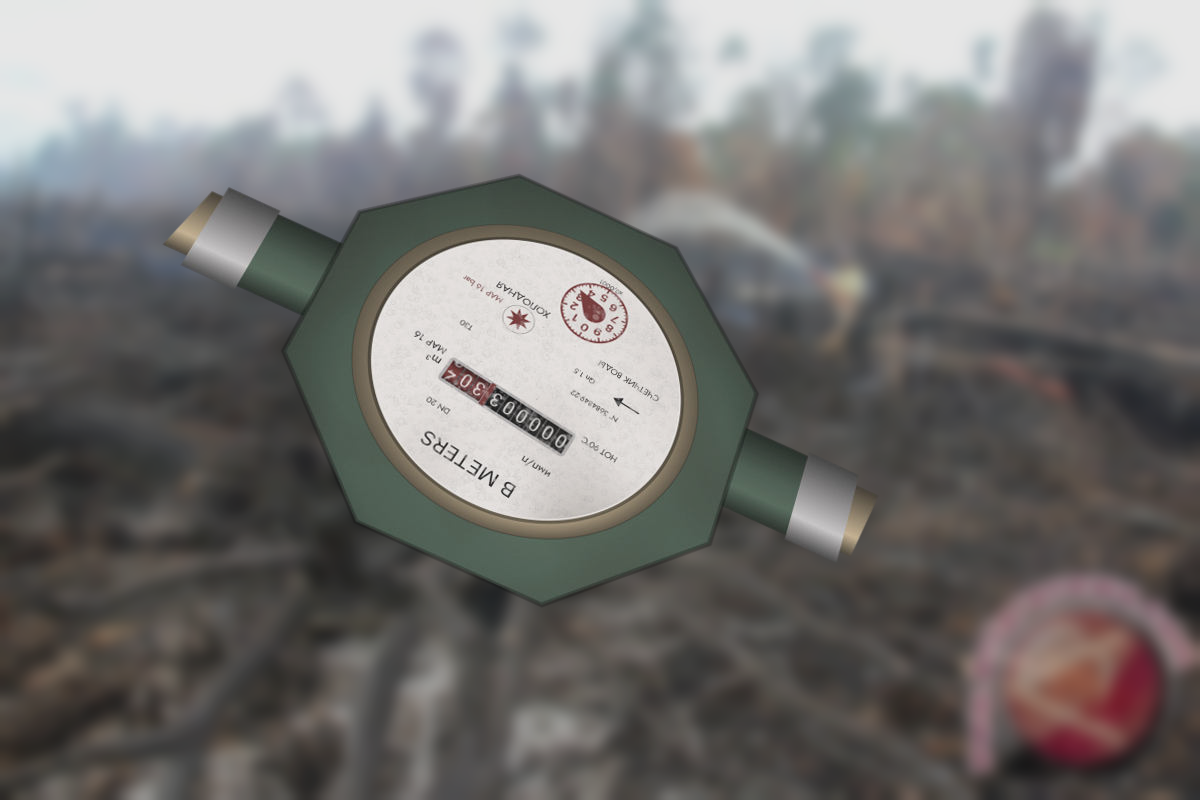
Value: 3.3023; m³
